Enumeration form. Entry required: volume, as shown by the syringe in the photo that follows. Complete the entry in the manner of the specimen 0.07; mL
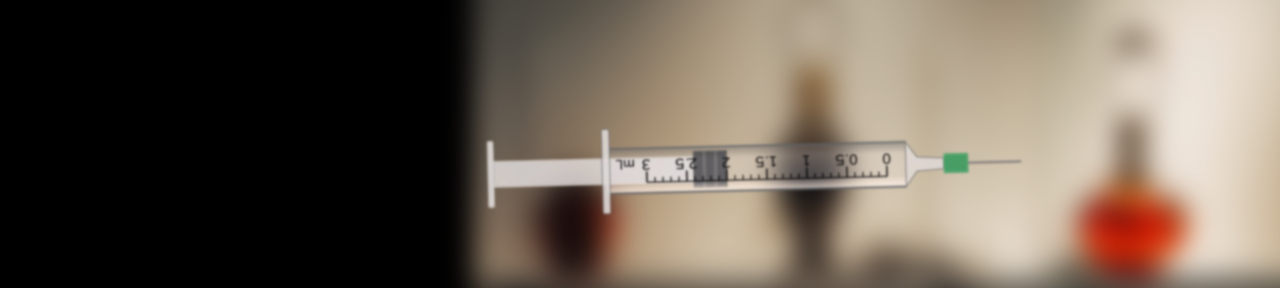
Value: 2; mL
